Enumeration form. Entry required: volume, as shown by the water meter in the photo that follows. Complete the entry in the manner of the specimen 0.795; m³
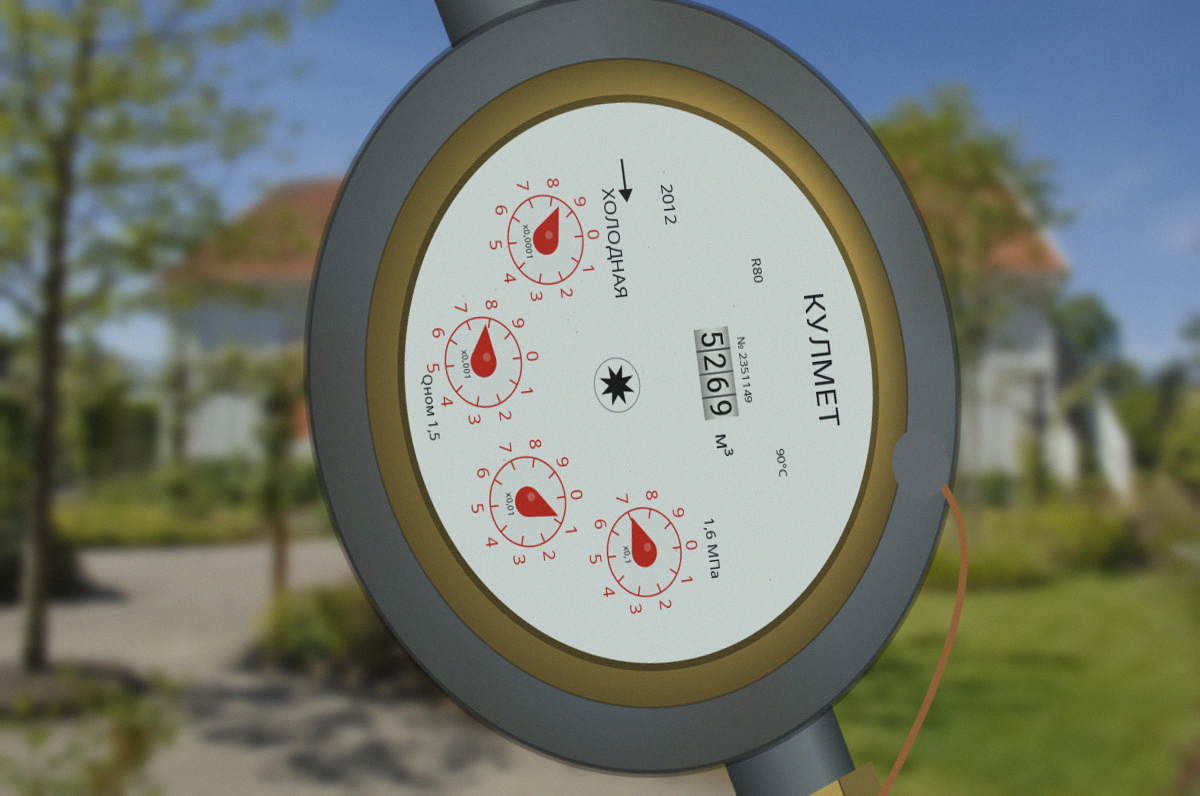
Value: 5269.7078; m³
